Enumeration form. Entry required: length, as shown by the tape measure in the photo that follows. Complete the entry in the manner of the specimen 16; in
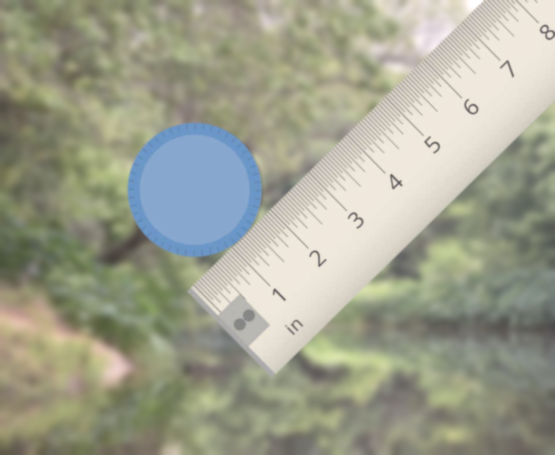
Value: 2.5; in
